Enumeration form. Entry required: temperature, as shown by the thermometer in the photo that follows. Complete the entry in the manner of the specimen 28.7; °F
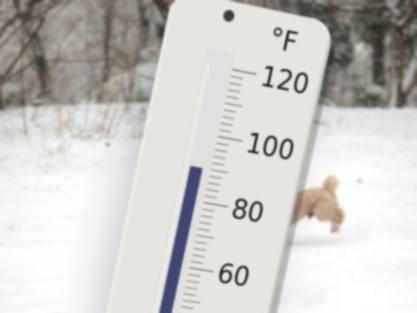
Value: 90; °F
